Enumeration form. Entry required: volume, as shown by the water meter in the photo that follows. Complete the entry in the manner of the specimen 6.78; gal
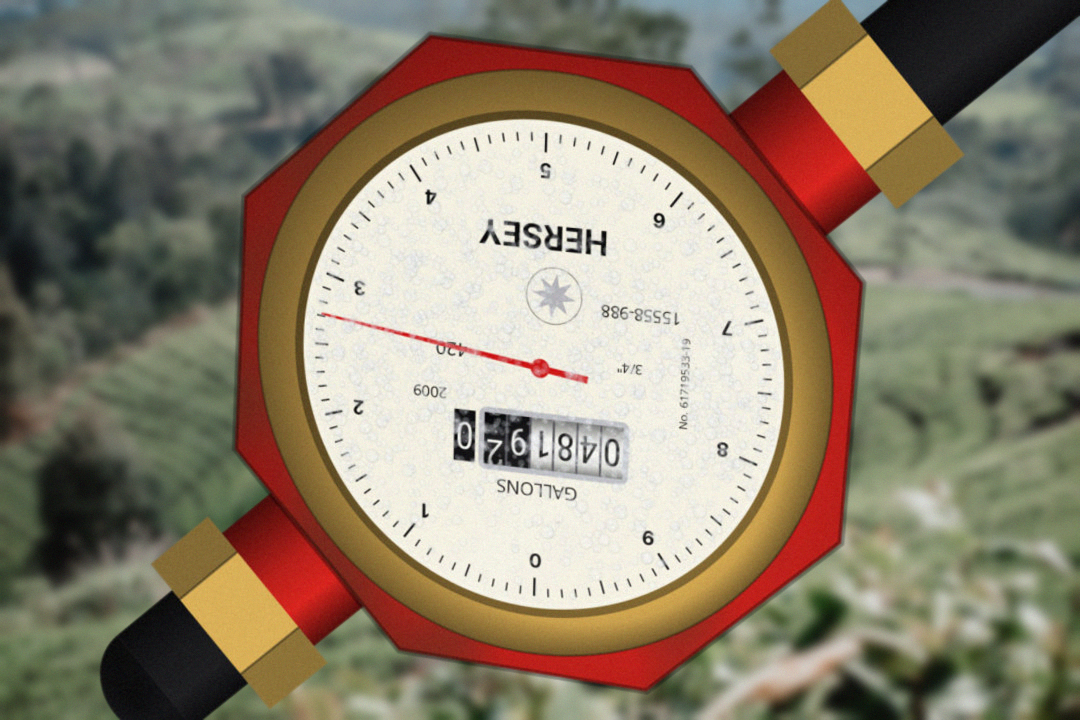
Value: 481922.7; gal
